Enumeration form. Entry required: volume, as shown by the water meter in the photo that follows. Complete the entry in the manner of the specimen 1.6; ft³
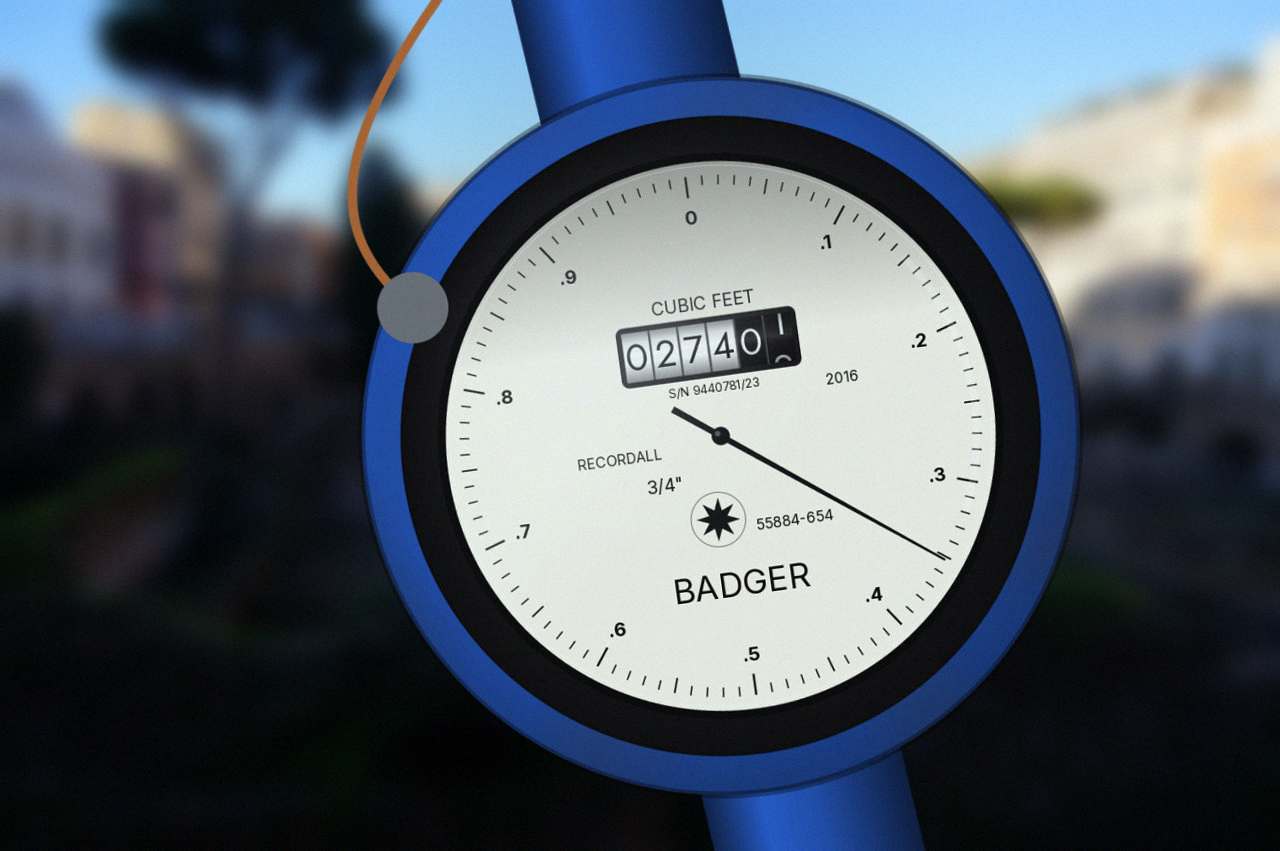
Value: 27401.35; ft³
